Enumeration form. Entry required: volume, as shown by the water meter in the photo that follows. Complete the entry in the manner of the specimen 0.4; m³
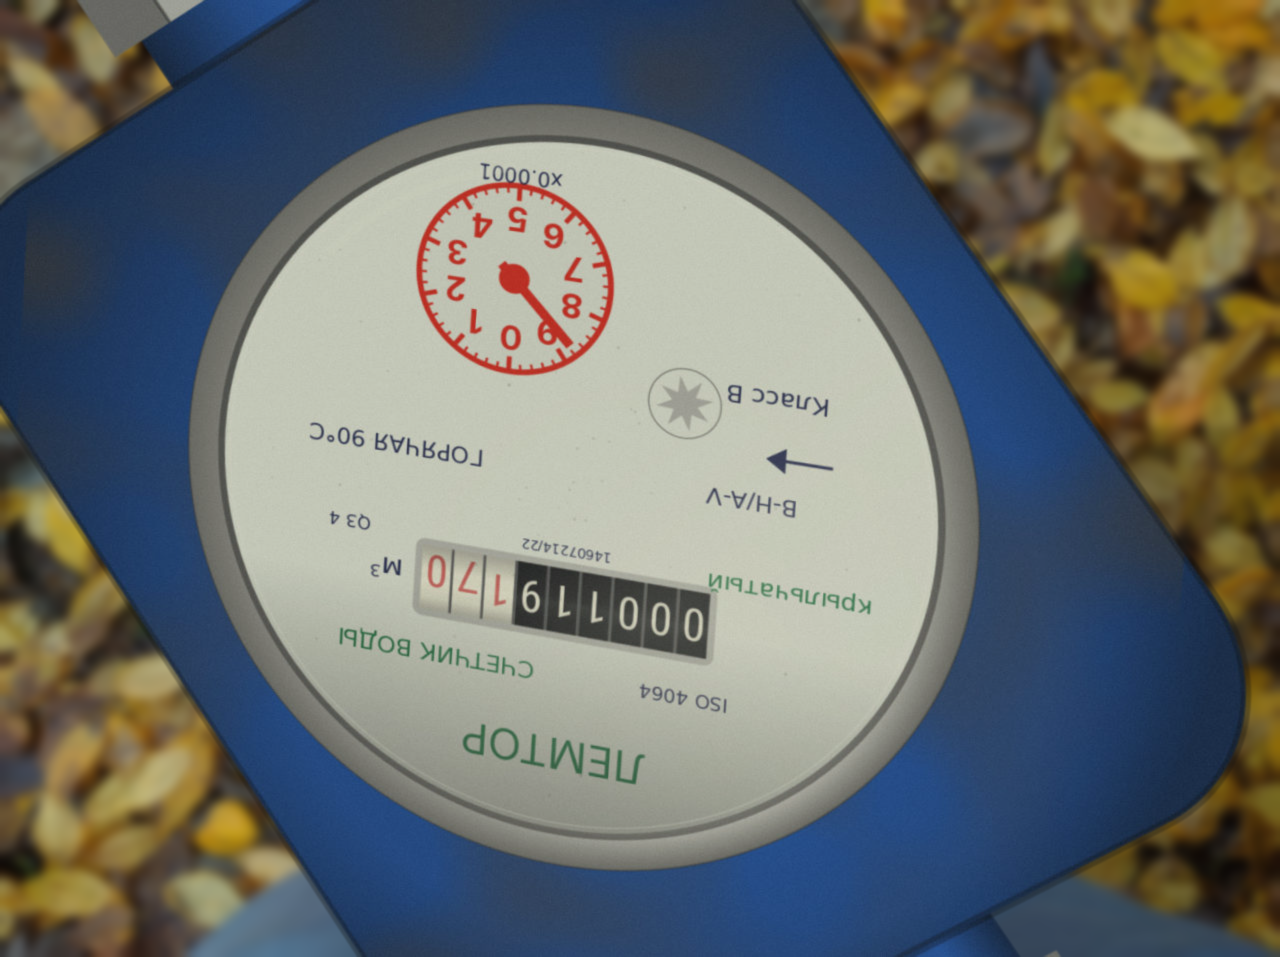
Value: 119.1698; m³
